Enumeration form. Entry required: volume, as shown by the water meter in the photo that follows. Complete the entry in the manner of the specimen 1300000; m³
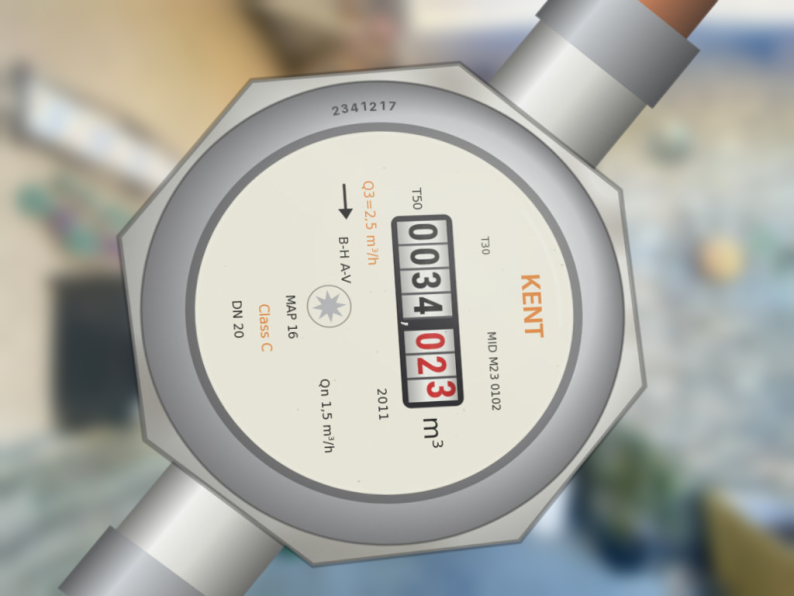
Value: 34.023; m³
